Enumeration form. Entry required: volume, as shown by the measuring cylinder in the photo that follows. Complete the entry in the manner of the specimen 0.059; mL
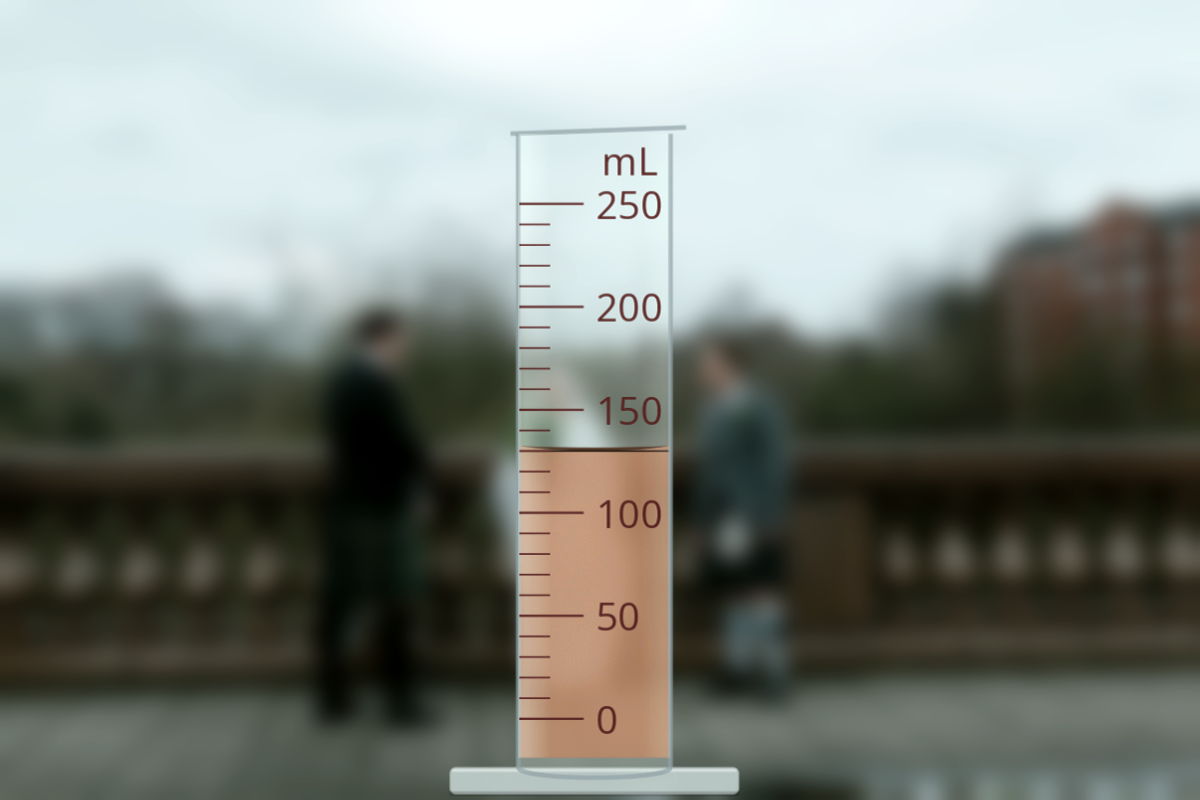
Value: 130; mL
